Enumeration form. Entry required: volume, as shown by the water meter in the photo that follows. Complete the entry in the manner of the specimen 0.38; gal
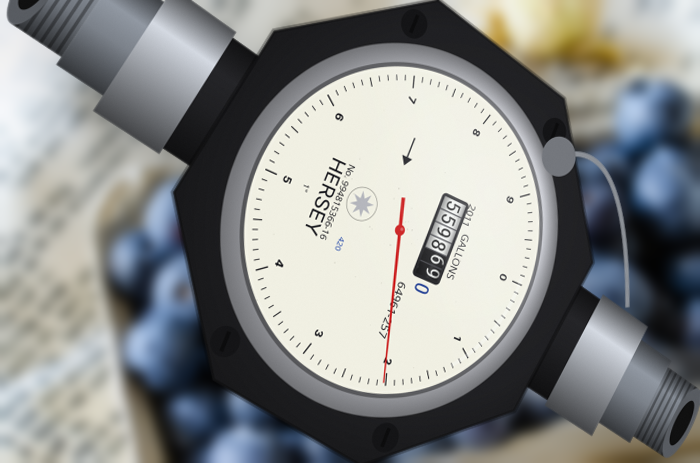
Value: 5598692.0; gal
